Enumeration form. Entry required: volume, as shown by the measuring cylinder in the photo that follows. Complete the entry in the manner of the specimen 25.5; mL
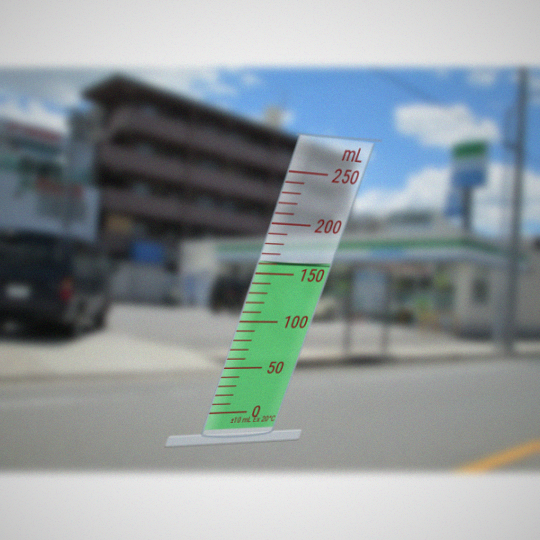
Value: 160; mL
